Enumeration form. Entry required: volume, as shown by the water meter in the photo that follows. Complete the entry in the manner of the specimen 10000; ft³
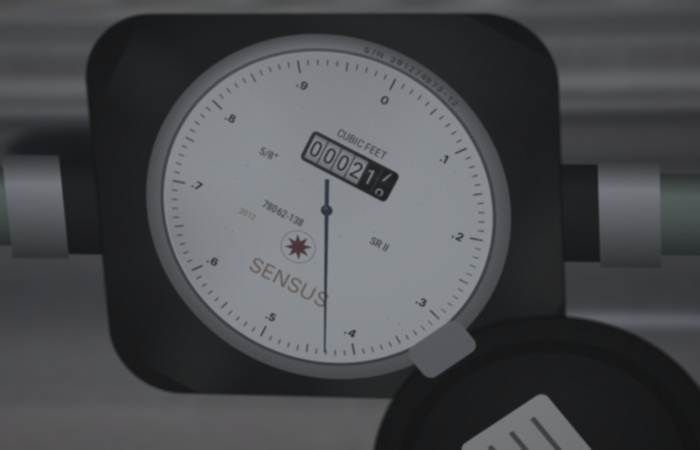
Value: 217.43; ft³
